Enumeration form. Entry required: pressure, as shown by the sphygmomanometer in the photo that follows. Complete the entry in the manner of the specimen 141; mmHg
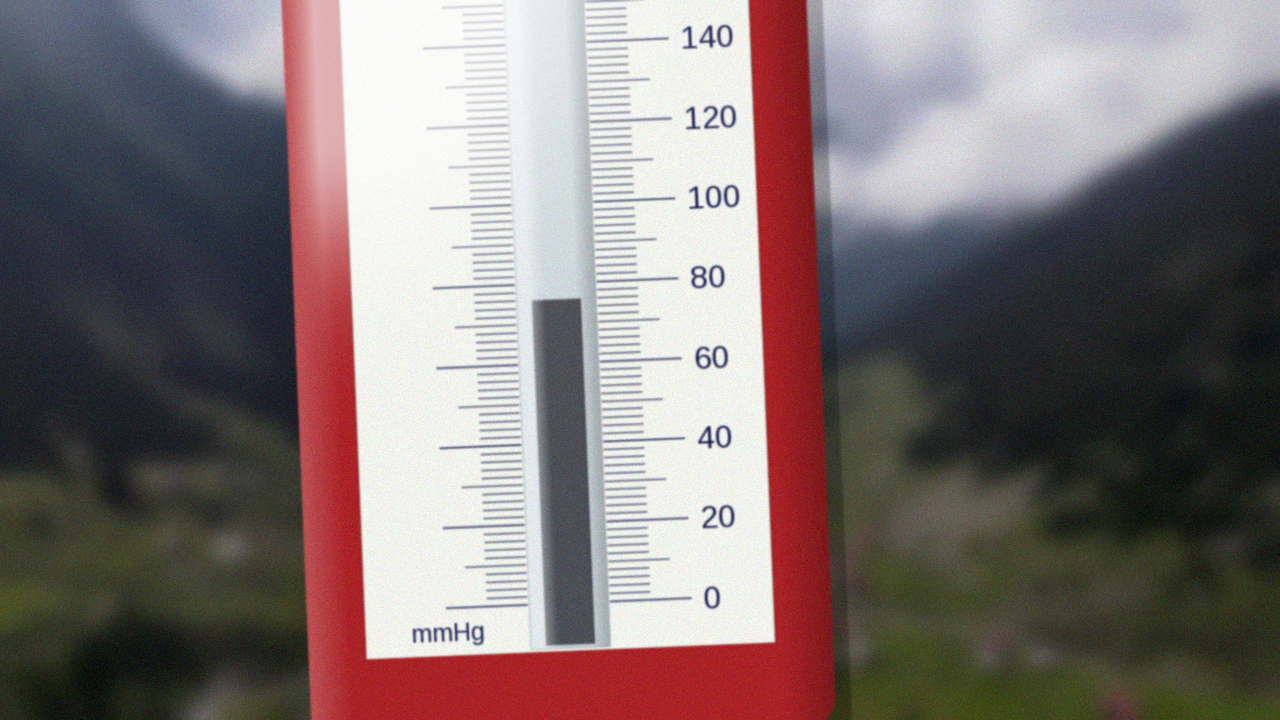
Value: 76; mmHg
